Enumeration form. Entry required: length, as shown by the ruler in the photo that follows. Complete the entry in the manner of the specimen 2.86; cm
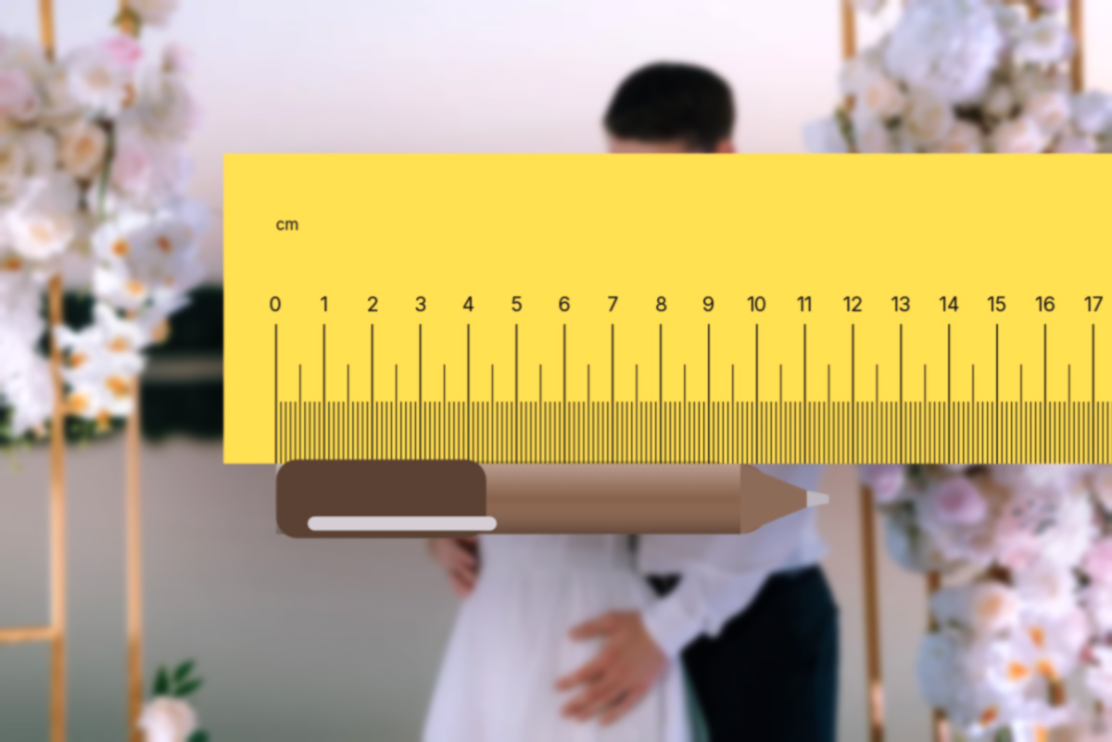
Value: 11.5; cm
